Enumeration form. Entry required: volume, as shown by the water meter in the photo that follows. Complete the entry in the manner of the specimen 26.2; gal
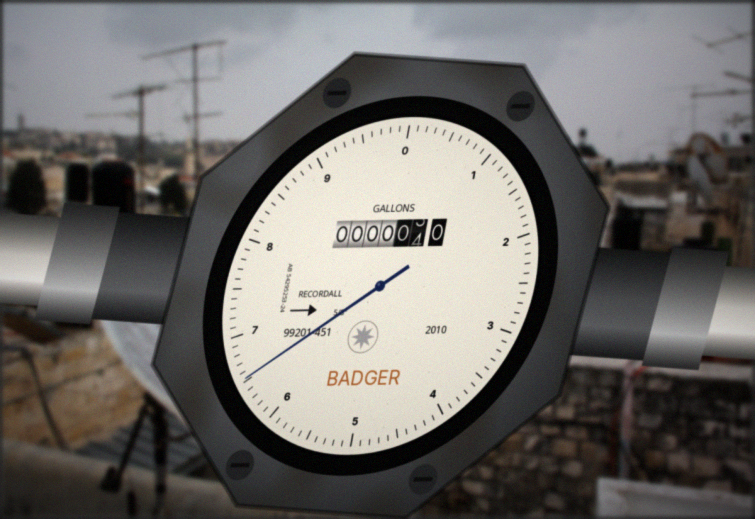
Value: 36.5; gal
